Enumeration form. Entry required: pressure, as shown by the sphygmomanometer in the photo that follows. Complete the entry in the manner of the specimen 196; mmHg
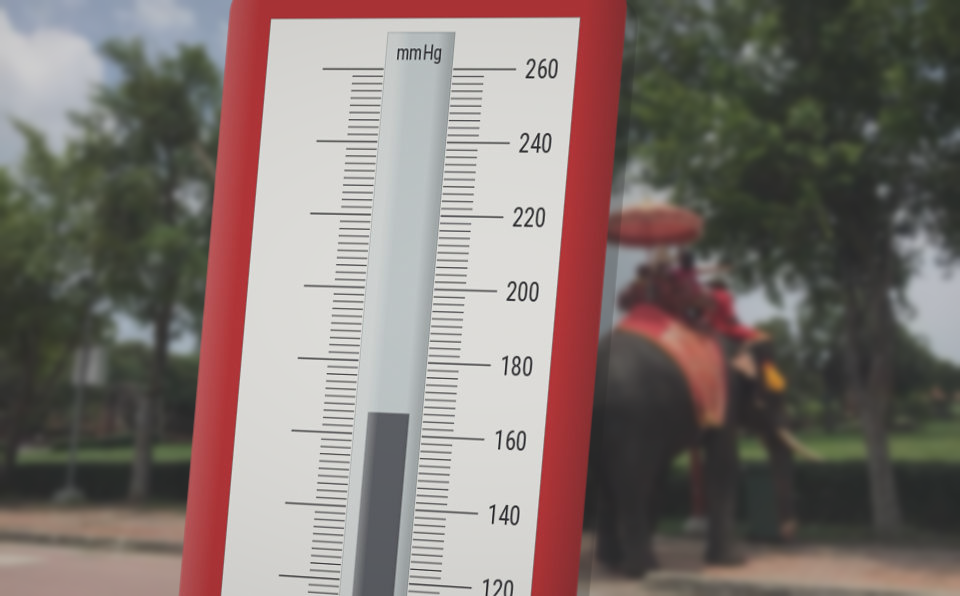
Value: 166; mmHg
